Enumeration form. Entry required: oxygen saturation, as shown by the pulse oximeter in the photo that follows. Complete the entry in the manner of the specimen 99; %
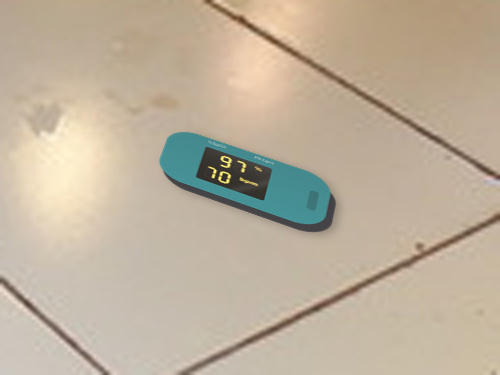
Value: 97; %
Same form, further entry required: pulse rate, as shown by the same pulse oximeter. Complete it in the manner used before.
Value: 70; bpm
